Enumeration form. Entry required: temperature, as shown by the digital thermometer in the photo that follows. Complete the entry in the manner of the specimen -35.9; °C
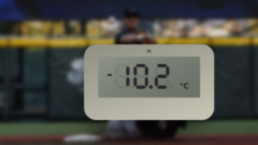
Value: -10.2; °C
